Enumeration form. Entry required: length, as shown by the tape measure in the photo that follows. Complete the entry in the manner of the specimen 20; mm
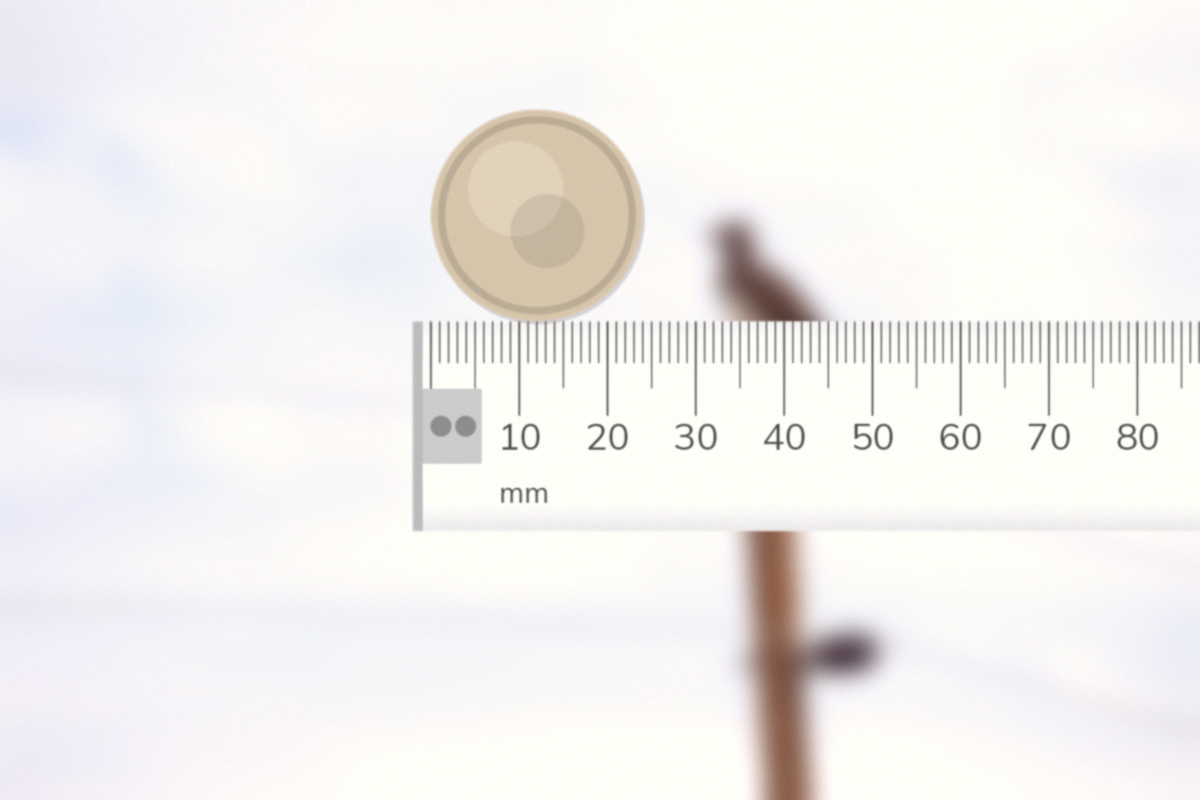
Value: 24; mm
